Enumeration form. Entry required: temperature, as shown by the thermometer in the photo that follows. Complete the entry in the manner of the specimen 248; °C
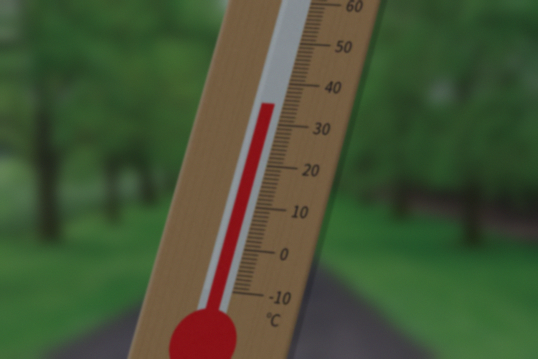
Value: 35; °C
